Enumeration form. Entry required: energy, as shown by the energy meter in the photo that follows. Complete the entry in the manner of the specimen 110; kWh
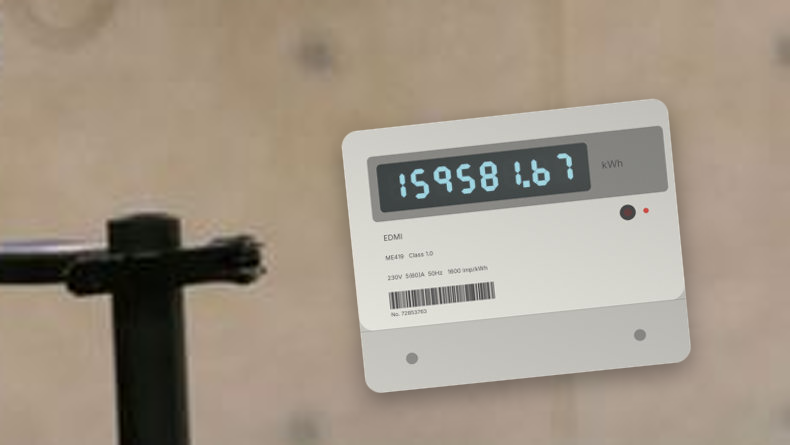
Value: 159581.67; kWh
